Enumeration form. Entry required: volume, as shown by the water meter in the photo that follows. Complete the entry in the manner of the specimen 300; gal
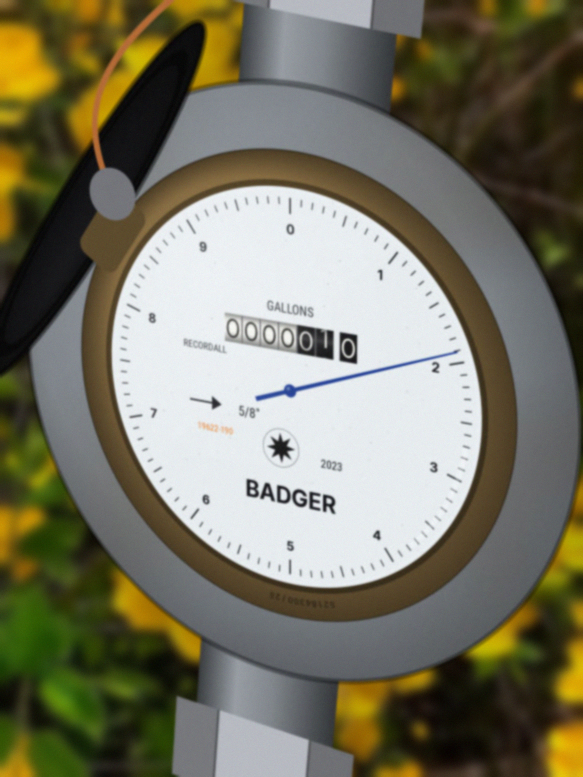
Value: 11.9; gal
